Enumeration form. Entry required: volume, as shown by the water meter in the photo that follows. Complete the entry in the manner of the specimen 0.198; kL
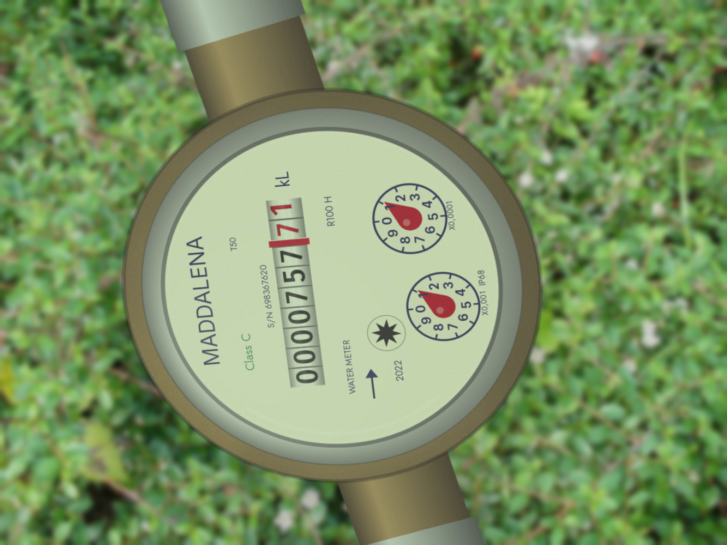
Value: 757.7111; kL
